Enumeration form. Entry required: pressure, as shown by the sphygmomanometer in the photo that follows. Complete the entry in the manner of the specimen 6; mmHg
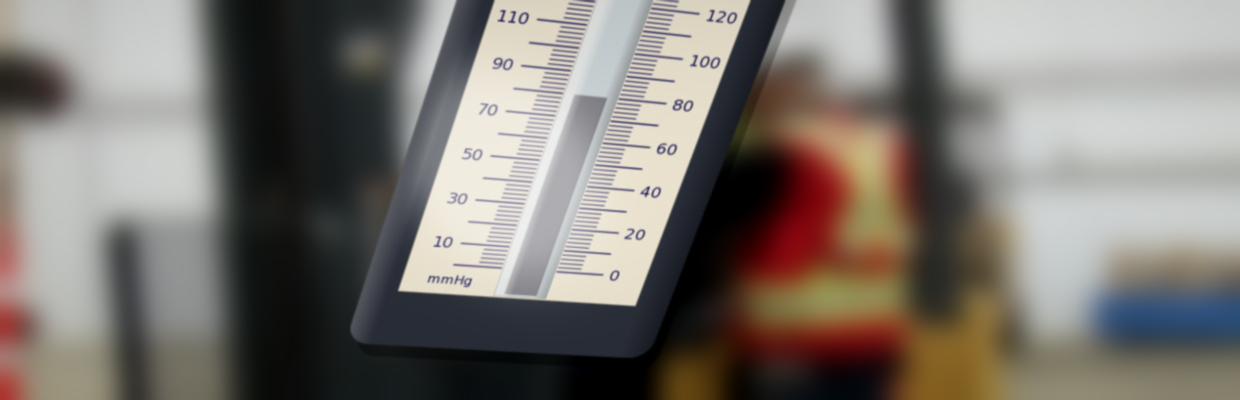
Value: 80; mmHg
